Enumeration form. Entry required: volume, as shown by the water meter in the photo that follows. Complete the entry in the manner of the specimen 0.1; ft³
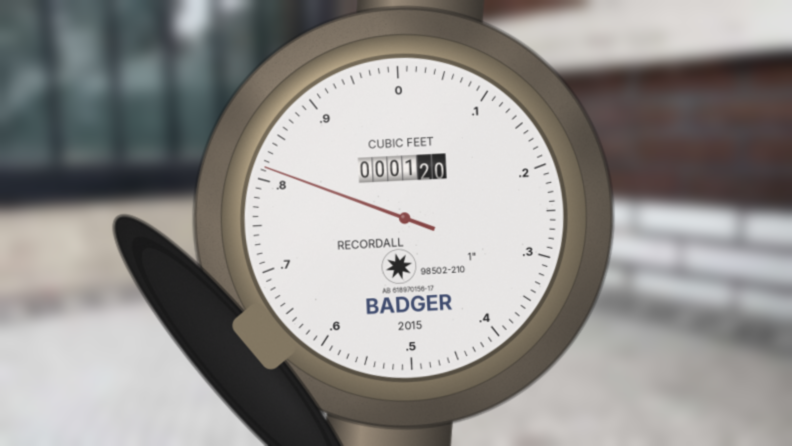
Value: 119.81; ft³
